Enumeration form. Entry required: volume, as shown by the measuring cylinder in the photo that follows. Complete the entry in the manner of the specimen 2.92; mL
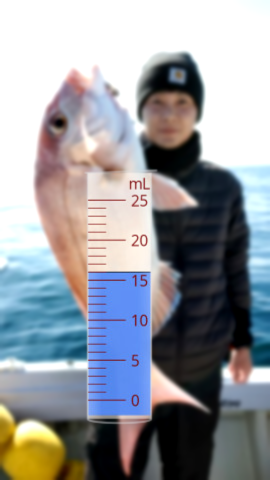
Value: 16; mL
